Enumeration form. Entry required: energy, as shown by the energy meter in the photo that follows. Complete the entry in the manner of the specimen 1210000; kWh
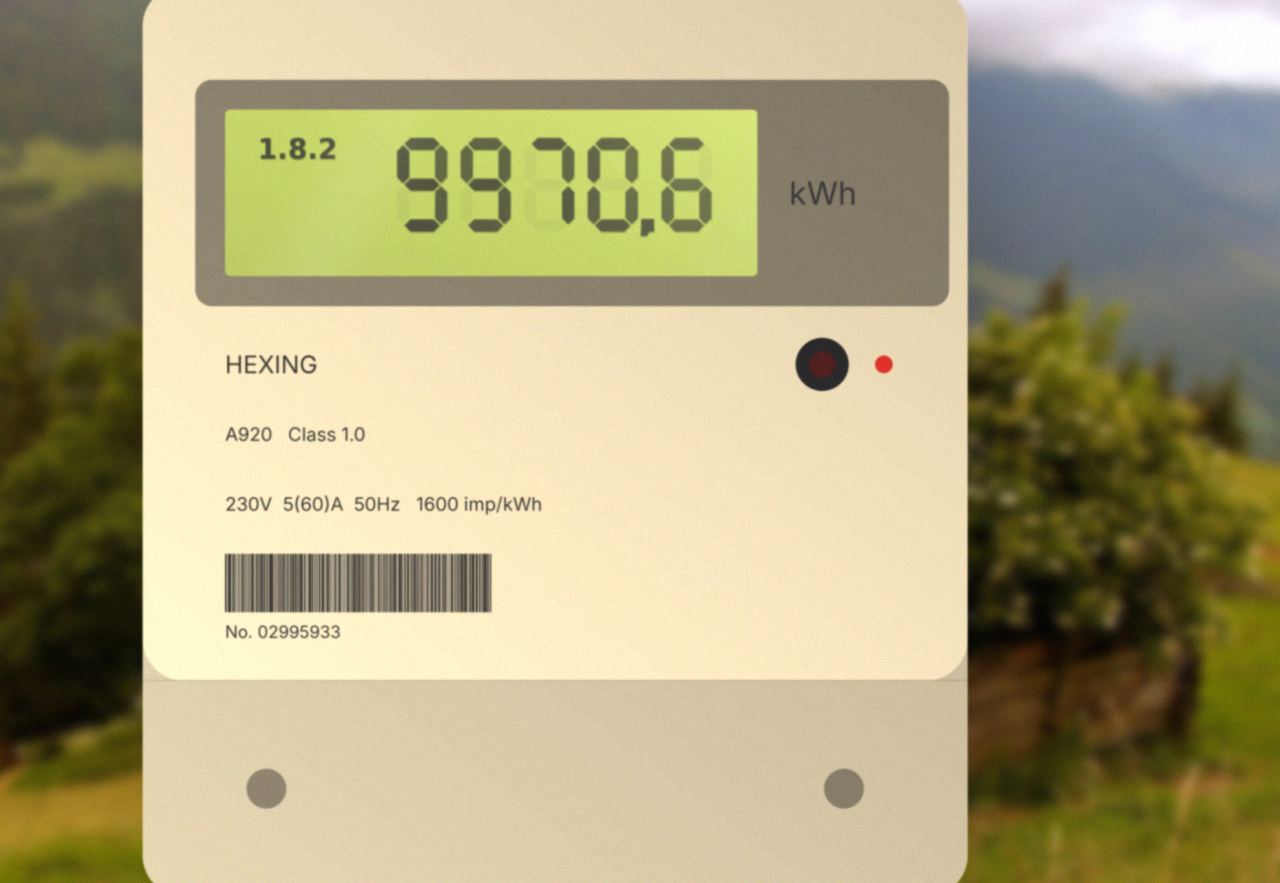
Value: 9970.6; kWh
